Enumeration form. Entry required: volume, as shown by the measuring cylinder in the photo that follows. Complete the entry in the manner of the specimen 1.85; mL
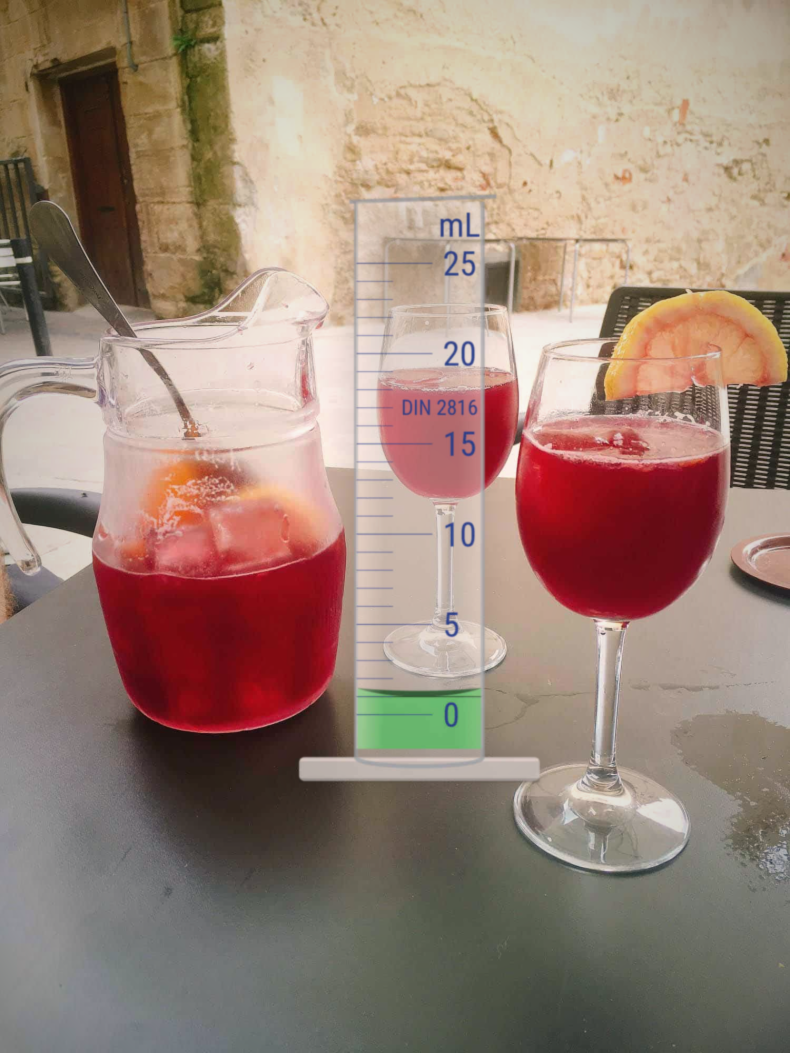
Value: 1; mL
